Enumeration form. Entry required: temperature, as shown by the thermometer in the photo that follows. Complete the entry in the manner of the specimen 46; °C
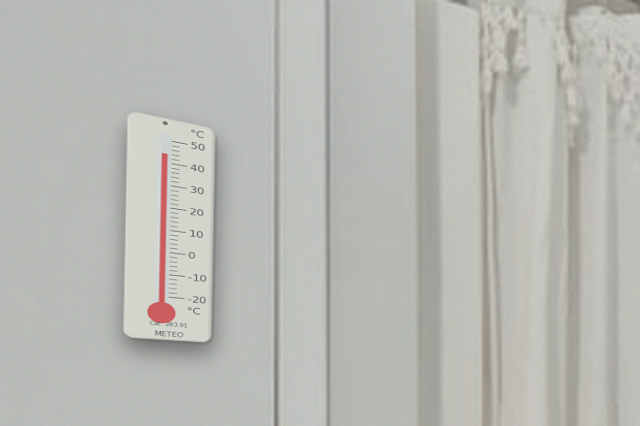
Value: 44; °C
